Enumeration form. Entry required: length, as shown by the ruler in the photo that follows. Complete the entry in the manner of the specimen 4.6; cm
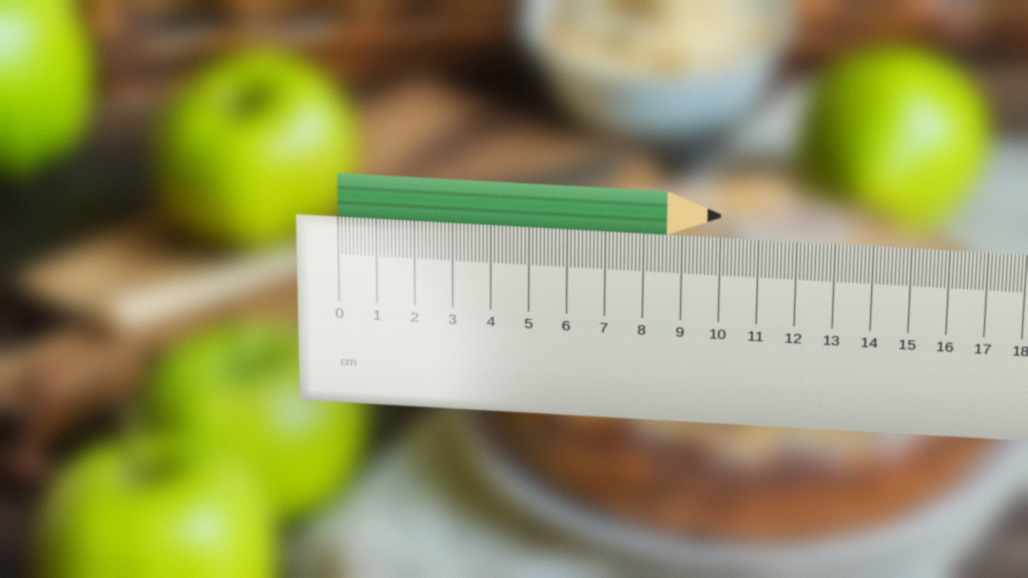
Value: 10; cm
